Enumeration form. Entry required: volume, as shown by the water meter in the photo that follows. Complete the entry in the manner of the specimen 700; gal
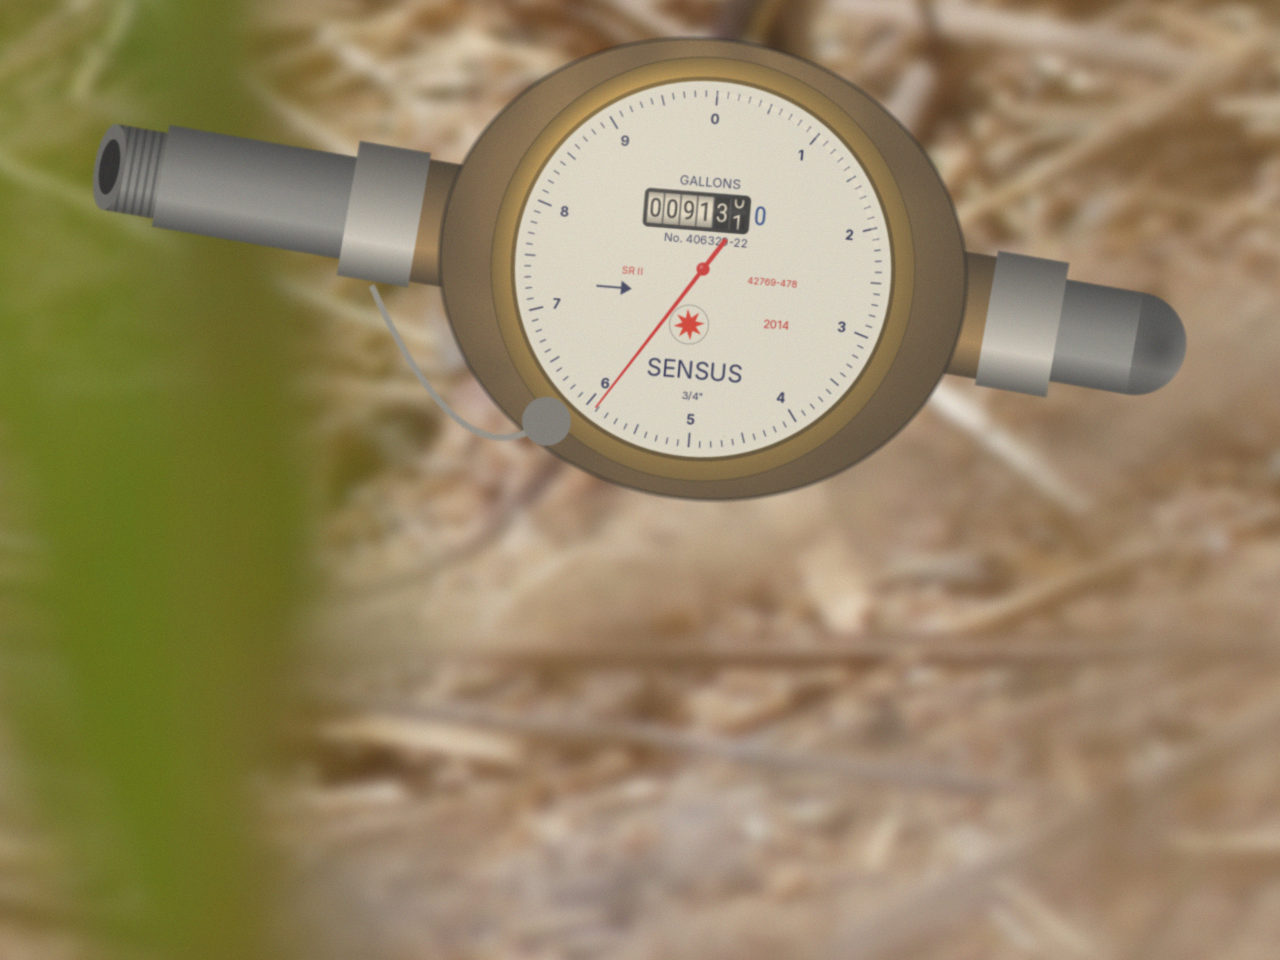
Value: 91305.9; gal
